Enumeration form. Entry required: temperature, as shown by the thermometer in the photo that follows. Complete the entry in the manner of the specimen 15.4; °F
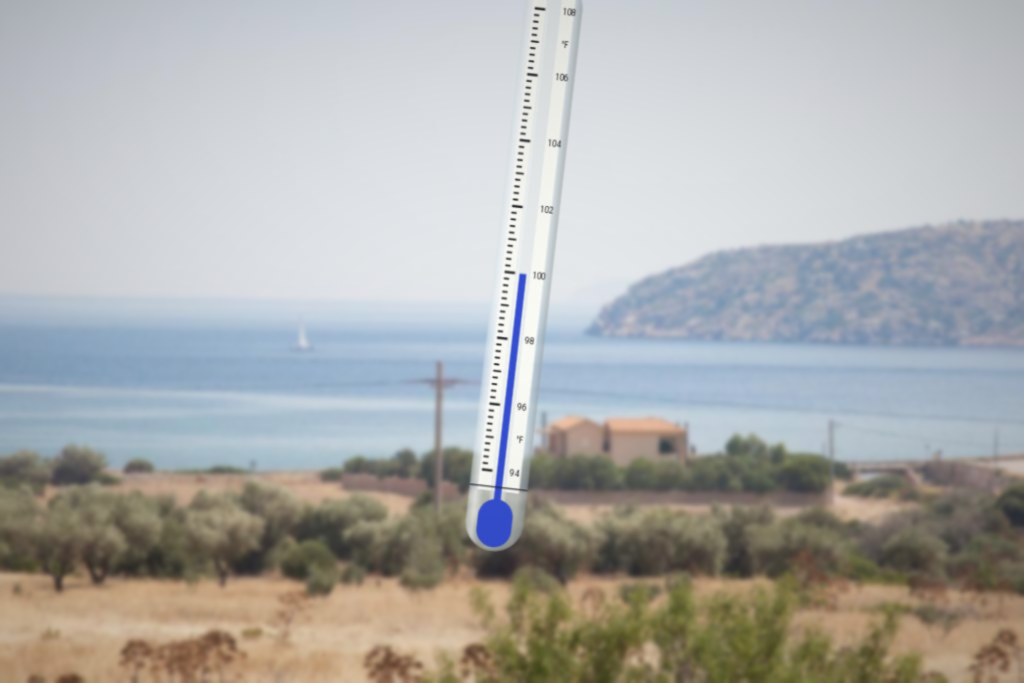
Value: 100; °F
